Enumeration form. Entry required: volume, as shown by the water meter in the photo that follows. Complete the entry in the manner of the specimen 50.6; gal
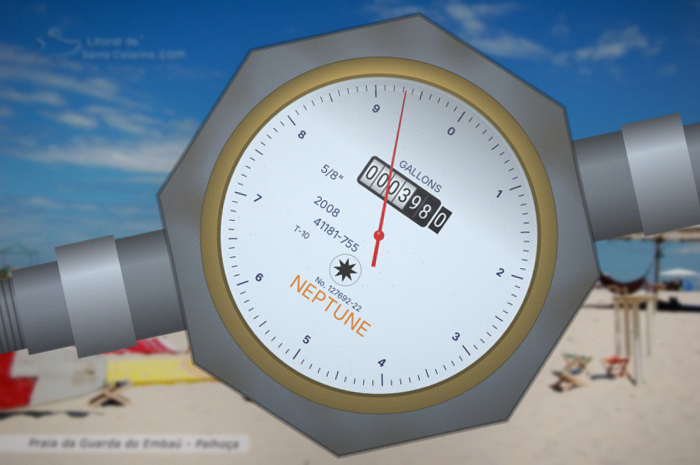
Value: 3979.3; gal
